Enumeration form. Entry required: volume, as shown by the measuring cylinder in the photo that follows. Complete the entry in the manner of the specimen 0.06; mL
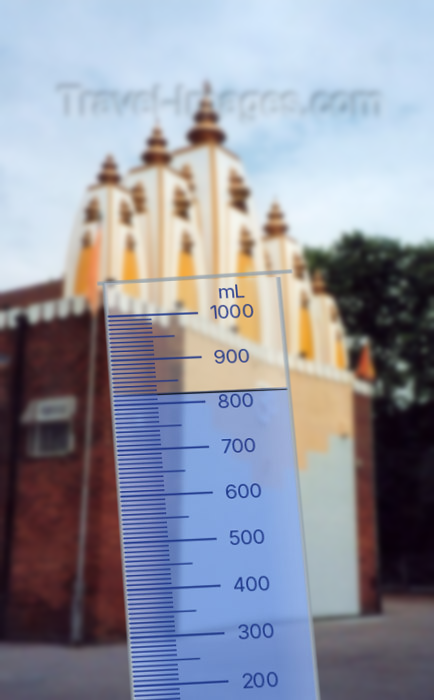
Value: 820; mL
